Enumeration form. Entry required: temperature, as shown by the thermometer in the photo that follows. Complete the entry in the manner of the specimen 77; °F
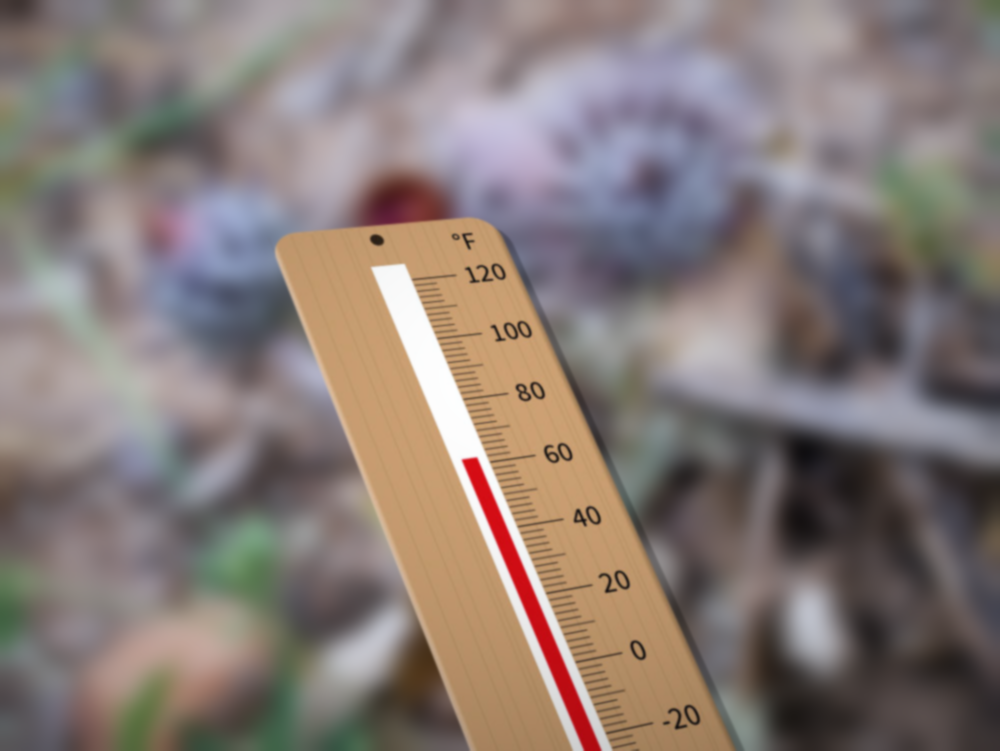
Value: 62; °F
